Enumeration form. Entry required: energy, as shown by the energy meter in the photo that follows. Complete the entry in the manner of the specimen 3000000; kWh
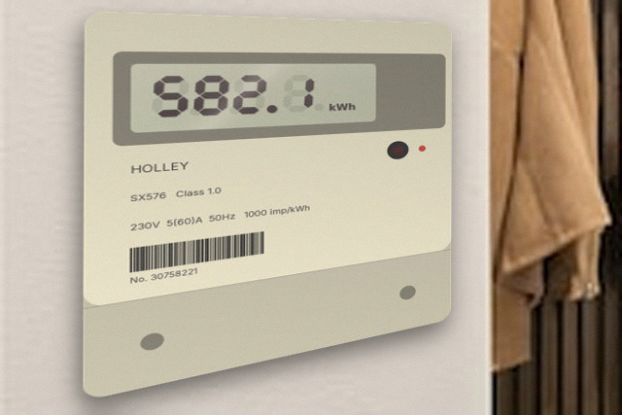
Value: 582.1; kWh
